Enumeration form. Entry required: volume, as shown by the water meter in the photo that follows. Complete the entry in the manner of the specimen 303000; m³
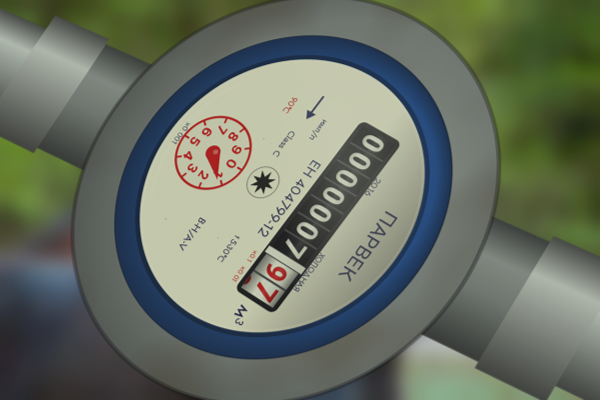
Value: 7.971; m³
